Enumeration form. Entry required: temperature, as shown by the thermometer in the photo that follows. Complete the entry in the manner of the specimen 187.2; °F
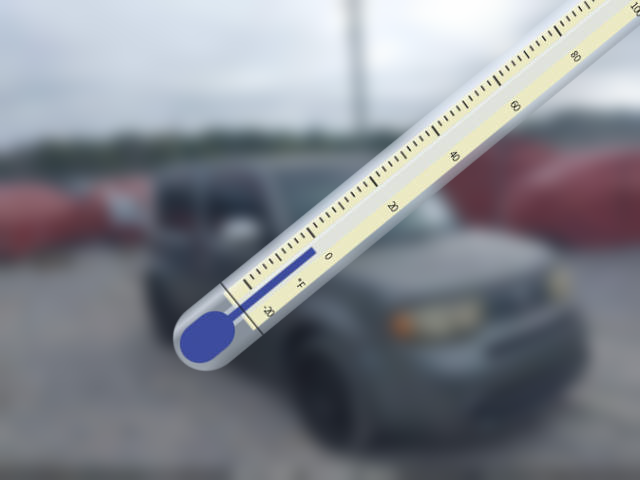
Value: -2; °F
